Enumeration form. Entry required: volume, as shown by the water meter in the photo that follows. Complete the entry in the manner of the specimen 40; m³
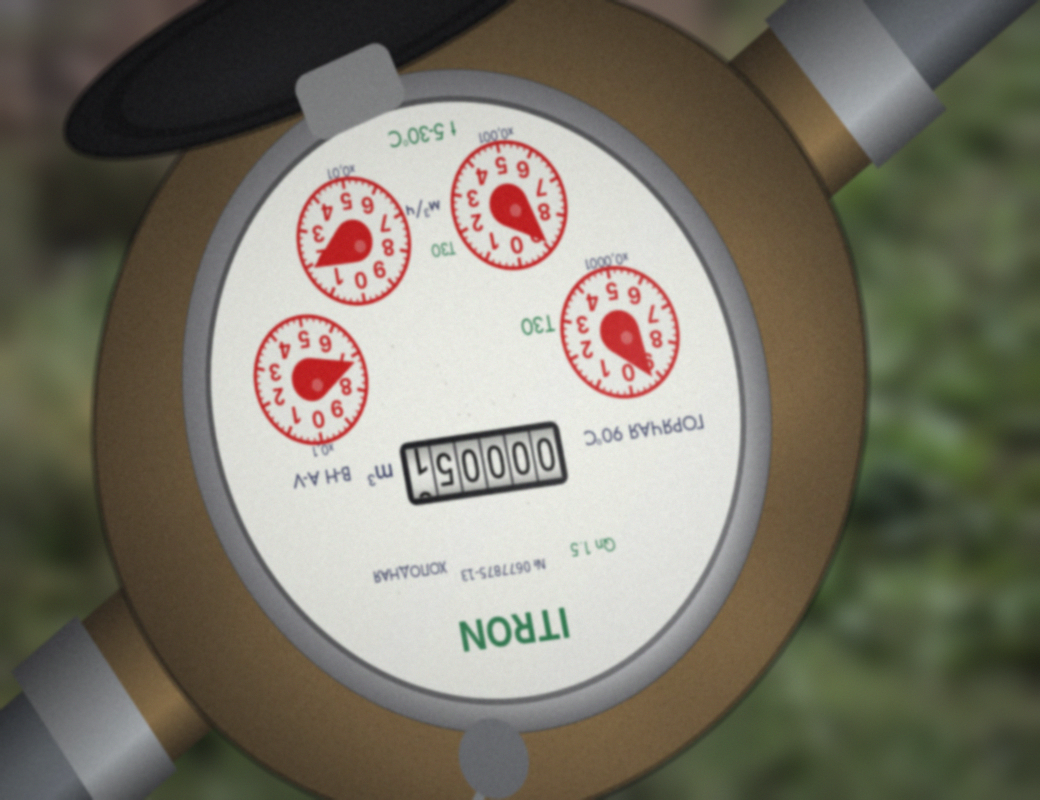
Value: 50.7189; m³
